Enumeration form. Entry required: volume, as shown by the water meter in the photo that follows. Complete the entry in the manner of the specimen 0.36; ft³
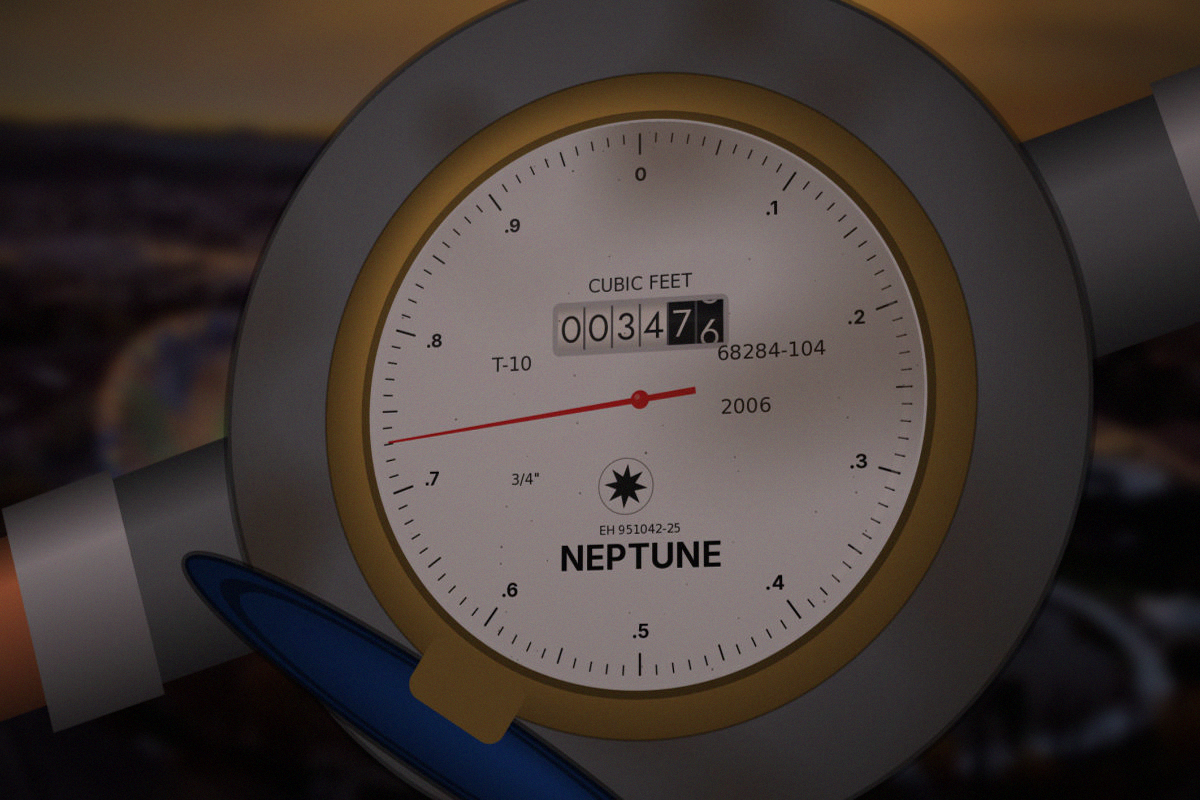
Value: 3475.73; ft³
